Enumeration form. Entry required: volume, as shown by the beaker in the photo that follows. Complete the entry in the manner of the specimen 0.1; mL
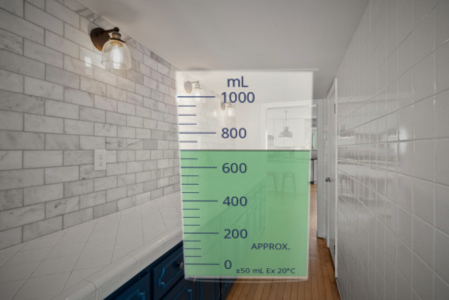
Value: 700; mL
